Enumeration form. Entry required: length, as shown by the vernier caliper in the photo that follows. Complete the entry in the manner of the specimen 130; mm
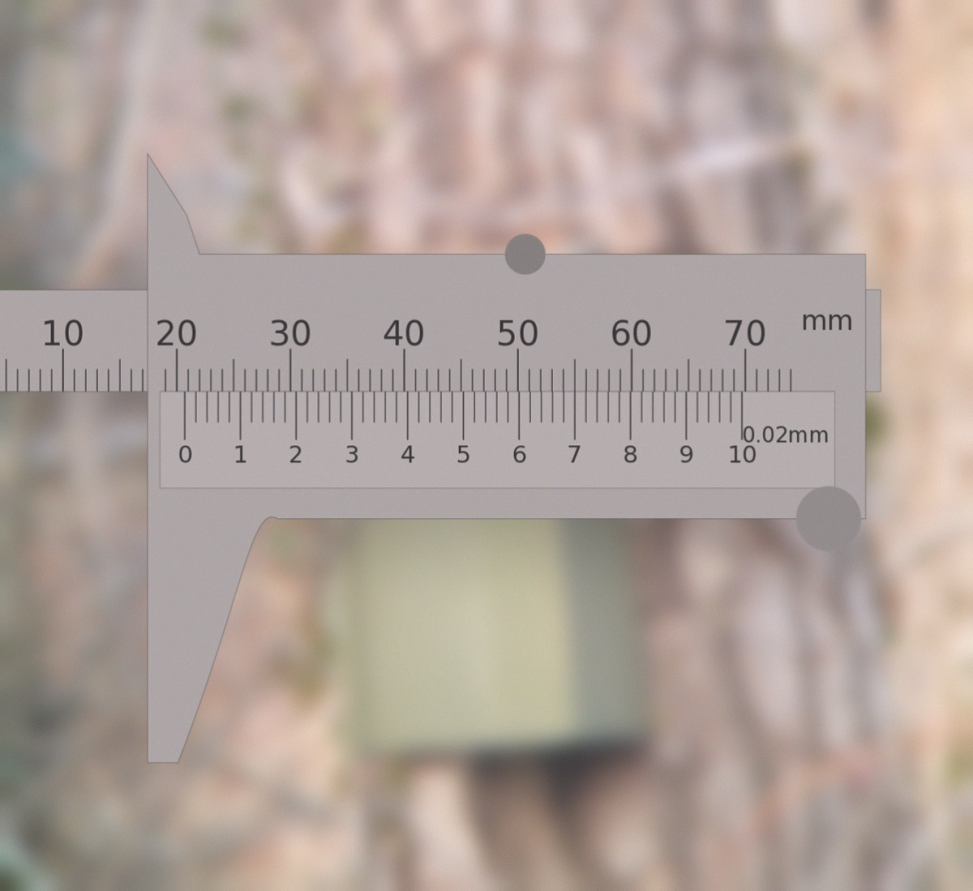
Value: 20.7; mm
